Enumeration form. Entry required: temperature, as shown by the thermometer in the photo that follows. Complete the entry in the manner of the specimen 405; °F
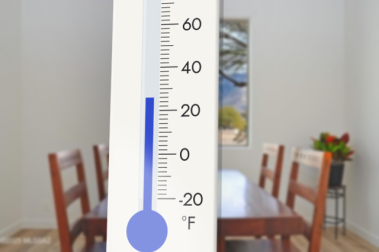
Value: 26; °F
